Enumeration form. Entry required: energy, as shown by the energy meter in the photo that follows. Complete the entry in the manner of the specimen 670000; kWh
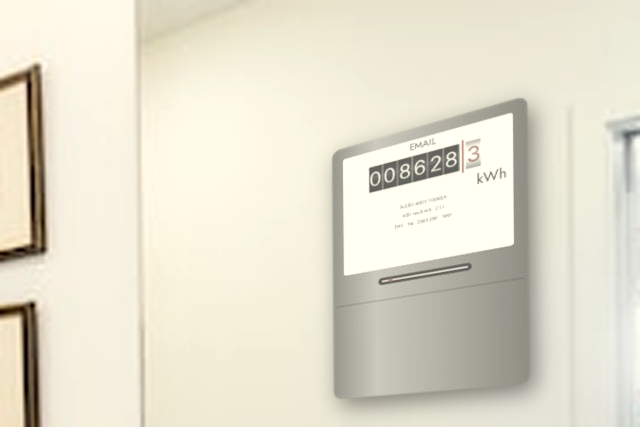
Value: 8628.3; kWh
